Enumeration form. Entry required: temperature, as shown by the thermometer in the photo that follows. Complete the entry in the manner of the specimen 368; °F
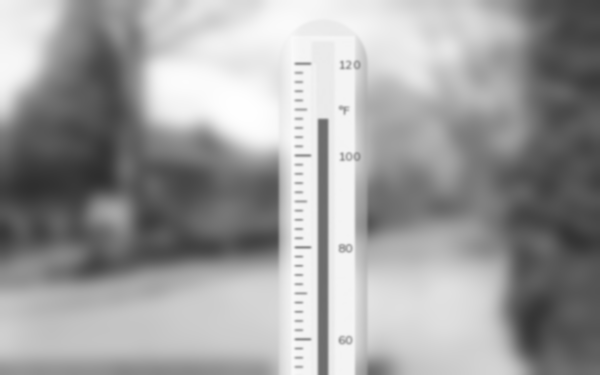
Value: 108; °F
